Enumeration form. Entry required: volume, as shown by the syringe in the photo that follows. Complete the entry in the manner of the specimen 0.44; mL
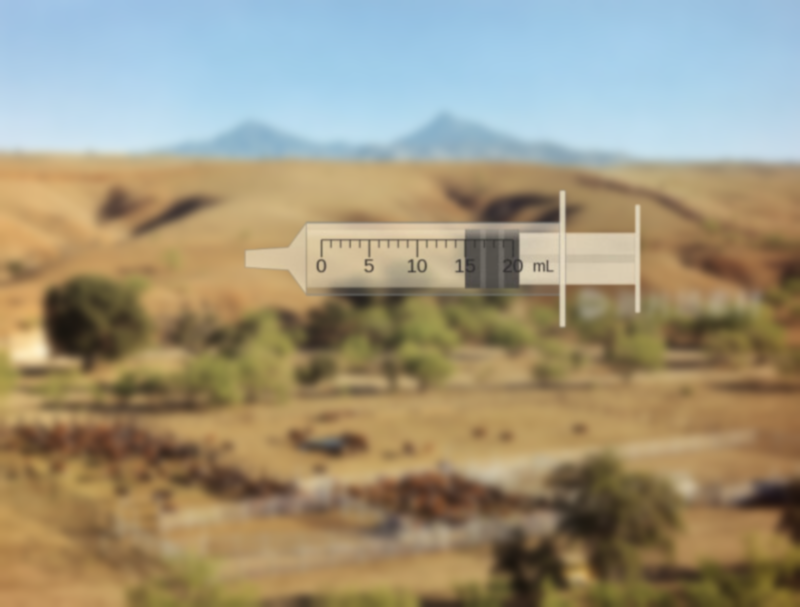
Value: 15; mL
